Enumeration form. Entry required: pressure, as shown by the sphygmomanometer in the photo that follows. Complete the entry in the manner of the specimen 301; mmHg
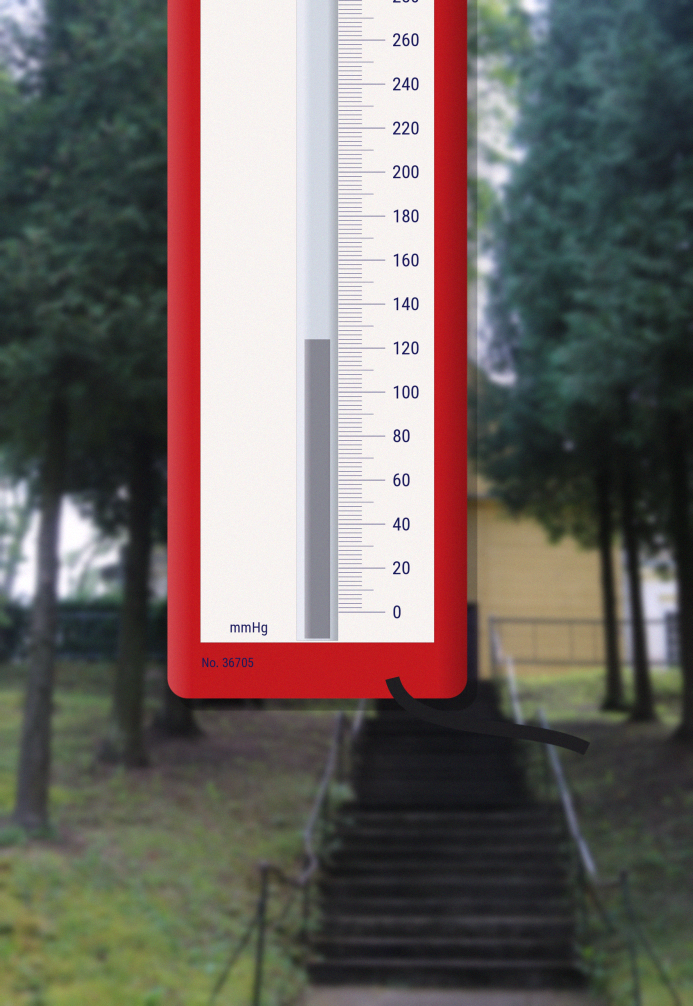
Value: 124; mmHg
